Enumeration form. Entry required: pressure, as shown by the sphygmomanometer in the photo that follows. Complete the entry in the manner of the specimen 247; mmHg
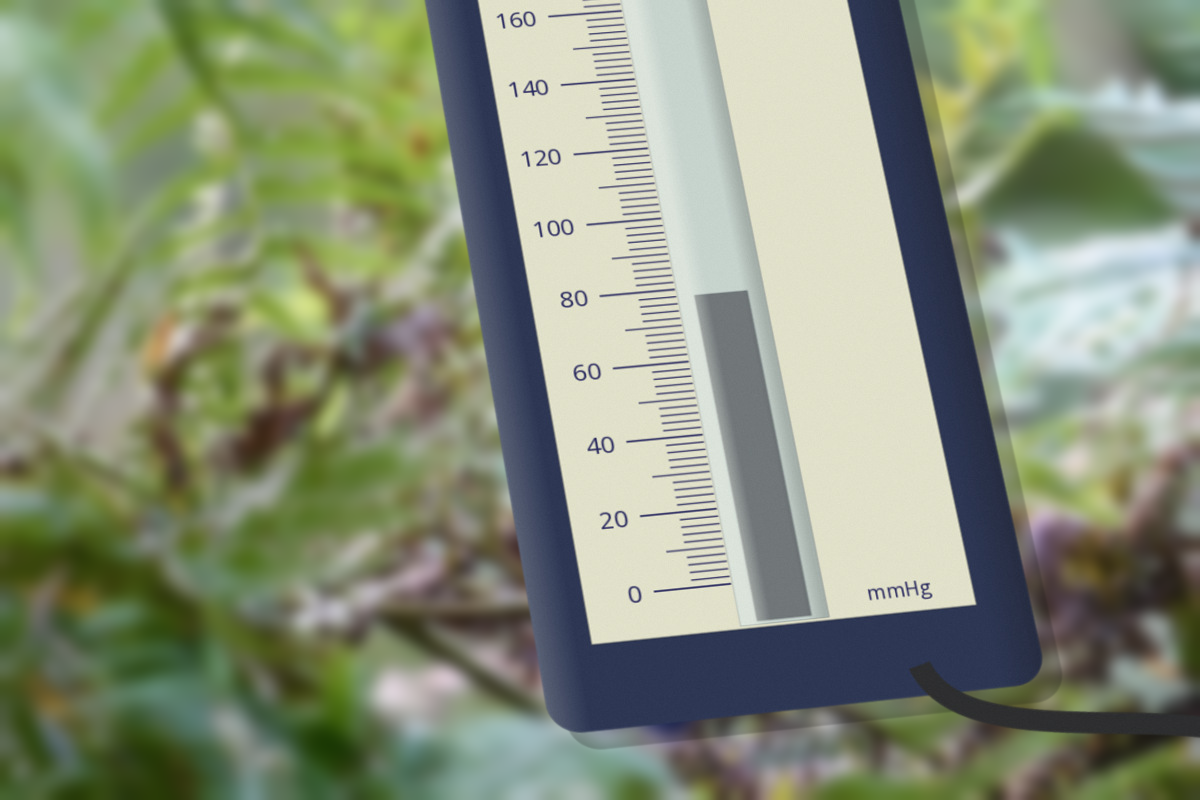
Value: 78; mmHg
